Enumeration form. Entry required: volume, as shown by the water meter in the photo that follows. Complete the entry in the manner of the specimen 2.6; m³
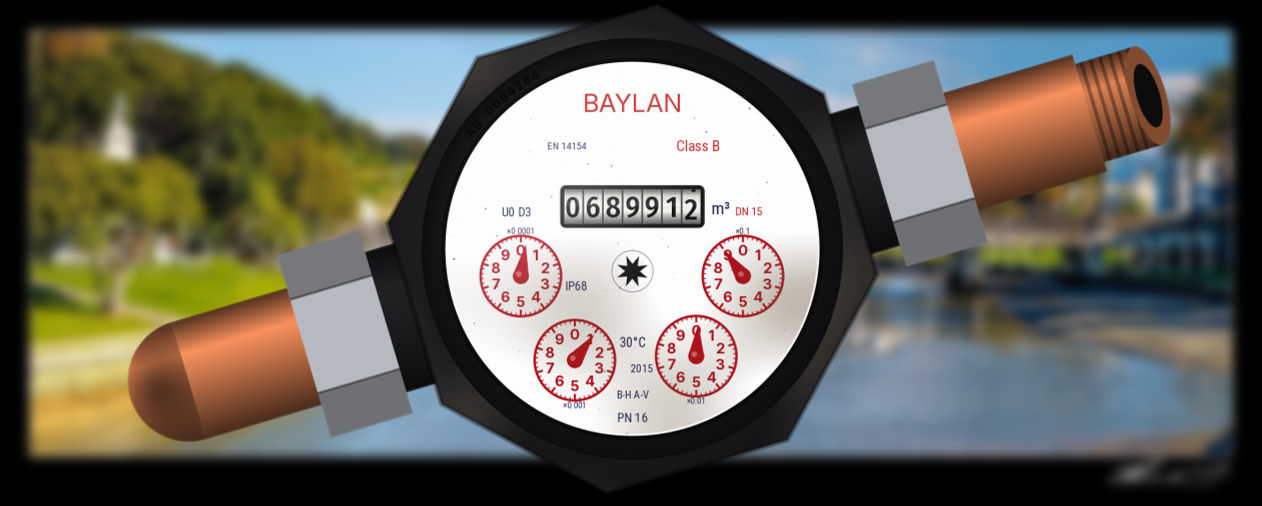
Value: 689911.9010; m³
